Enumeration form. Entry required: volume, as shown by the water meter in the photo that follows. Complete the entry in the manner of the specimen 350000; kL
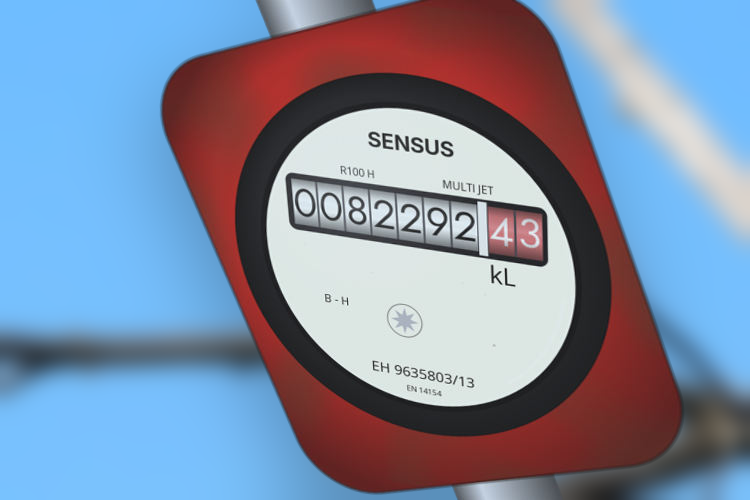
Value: 82292.43; kL
